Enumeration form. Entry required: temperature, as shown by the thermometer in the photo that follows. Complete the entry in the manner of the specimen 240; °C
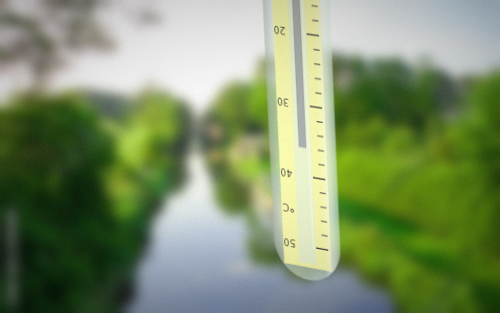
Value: 36; °C
